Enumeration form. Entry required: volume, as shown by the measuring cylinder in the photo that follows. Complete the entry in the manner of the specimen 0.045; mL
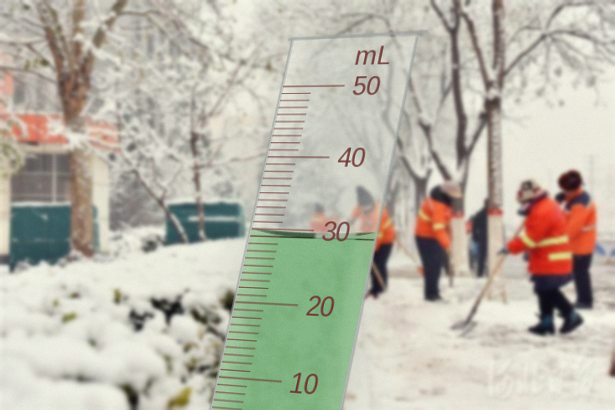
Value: 29; mL
